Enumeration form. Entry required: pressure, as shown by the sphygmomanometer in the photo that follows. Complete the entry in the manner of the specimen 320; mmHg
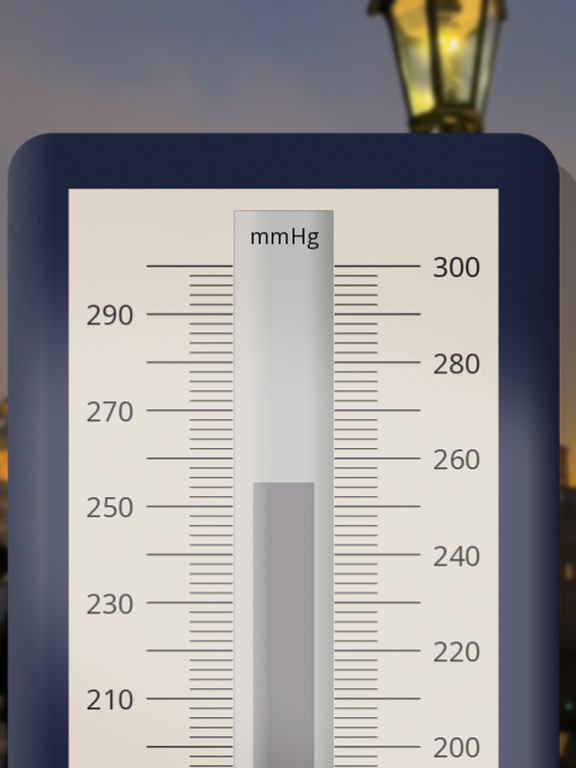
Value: 255; mmHg
